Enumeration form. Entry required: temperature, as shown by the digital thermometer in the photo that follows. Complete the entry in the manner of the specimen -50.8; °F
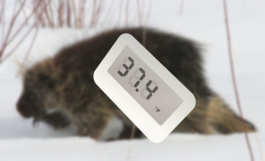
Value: 37.4; °F
